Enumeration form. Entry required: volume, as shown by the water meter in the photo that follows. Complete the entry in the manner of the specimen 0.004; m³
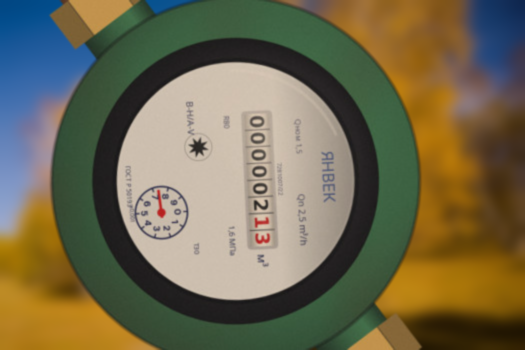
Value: 2.137; m³
